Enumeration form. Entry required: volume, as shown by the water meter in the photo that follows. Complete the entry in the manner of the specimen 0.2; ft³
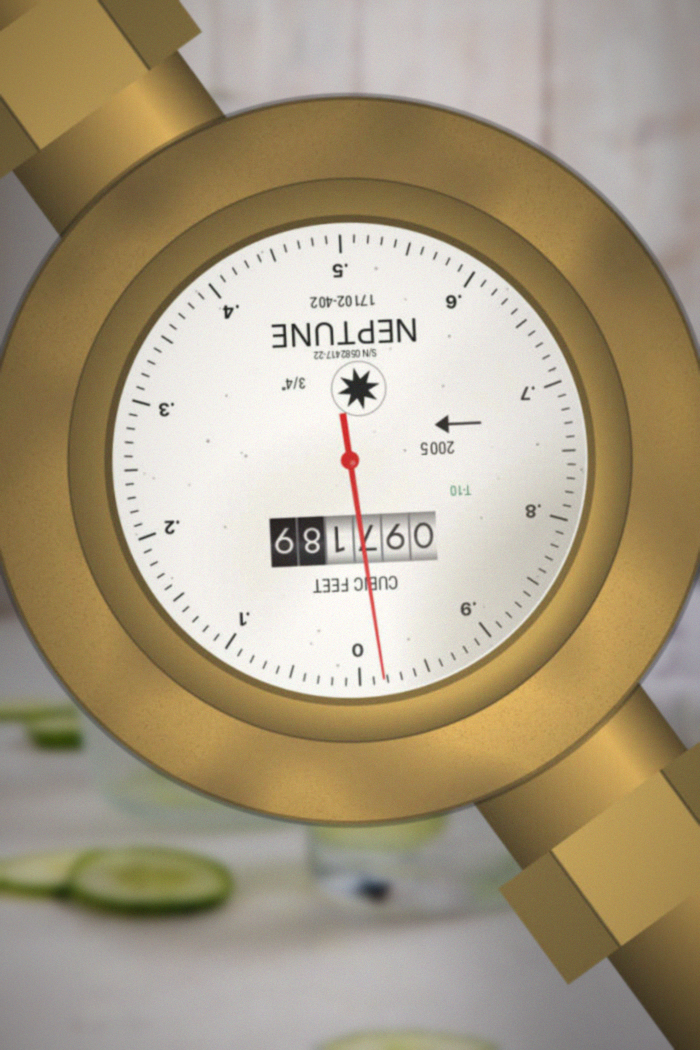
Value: 97188.98; ft³
